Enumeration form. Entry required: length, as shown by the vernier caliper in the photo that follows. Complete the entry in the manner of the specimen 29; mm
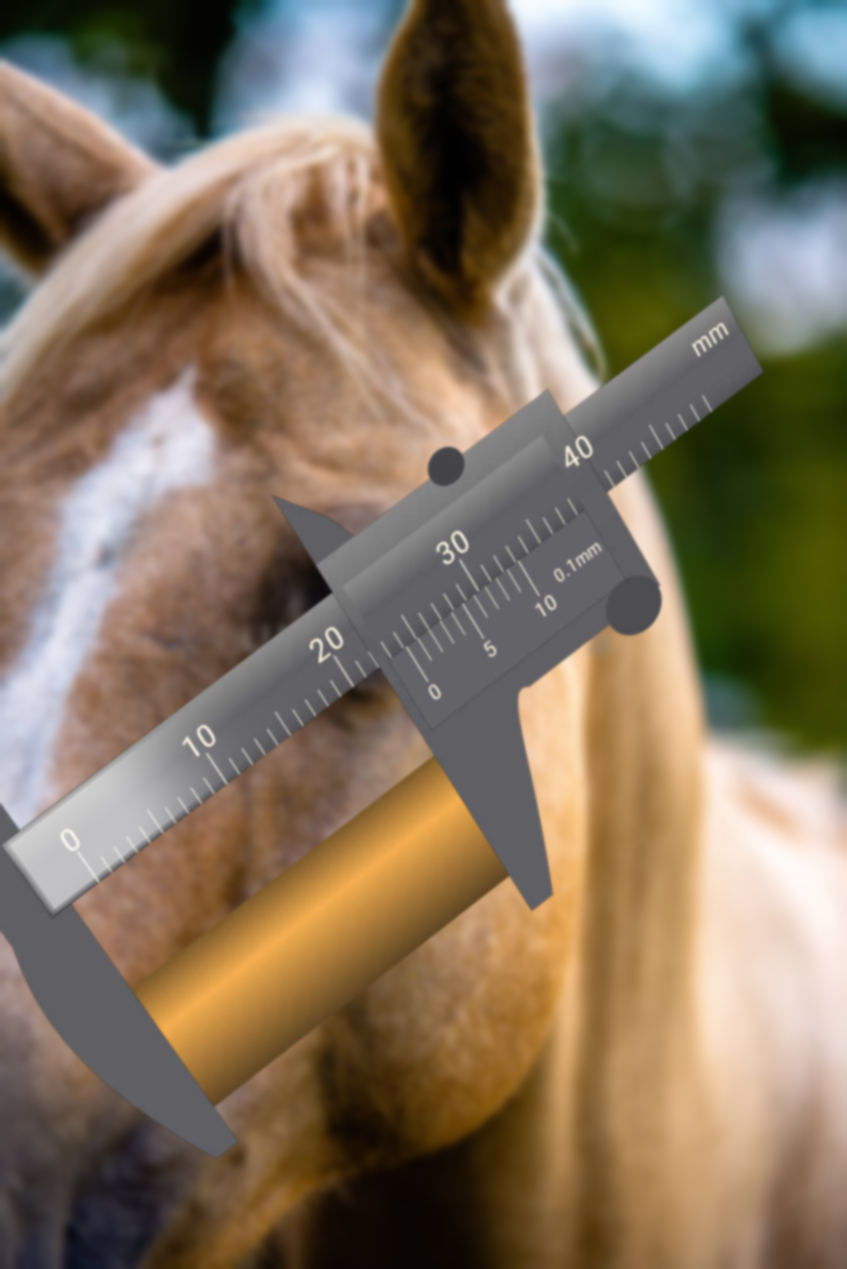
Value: 24.2; mm
